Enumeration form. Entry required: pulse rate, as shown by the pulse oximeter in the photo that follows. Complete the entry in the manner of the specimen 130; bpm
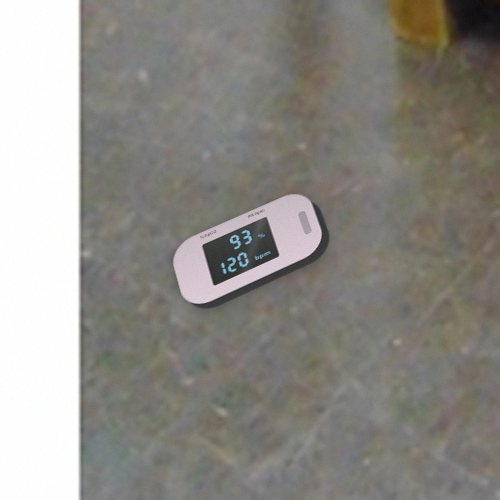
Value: 120; bpm
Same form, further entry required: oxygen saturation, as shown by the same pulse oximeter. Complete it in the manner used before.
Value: 93; %
